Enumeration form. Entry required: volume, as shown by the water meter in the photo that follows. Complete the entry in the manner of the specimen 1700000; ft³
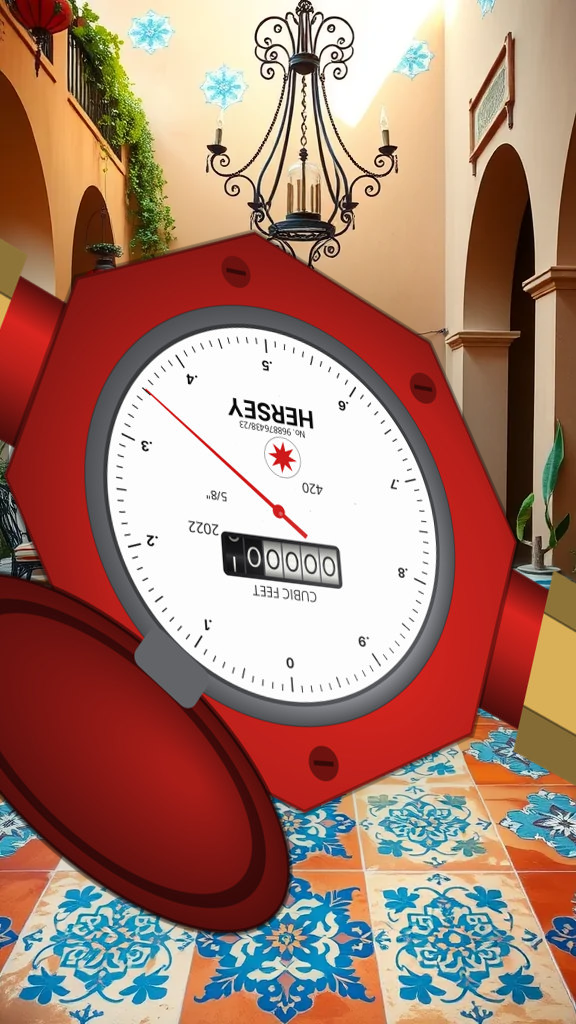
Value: 1.35; ft³
